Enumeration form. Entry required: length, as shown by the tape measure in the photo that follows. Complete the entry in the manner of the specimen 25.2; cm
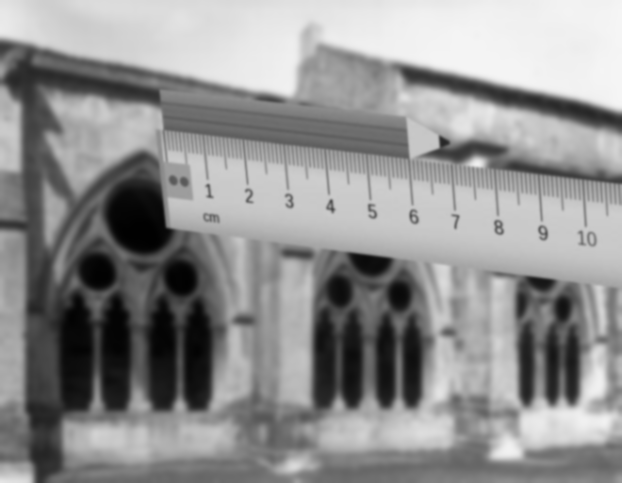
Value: 7; cm
